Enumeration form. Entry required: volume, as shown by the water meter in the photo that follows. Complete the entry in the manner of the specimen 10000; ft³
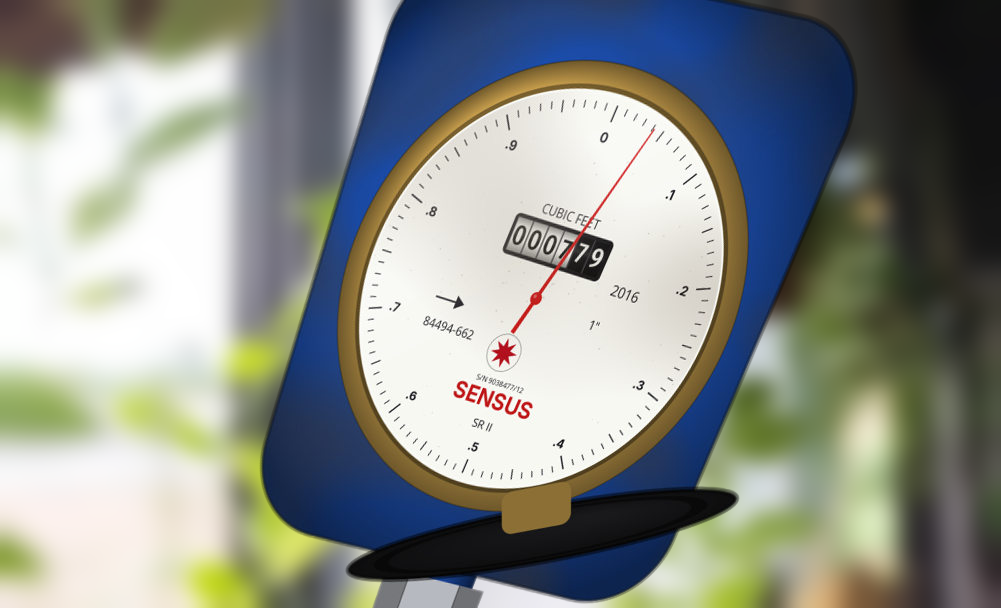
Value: 779.04; ft³
